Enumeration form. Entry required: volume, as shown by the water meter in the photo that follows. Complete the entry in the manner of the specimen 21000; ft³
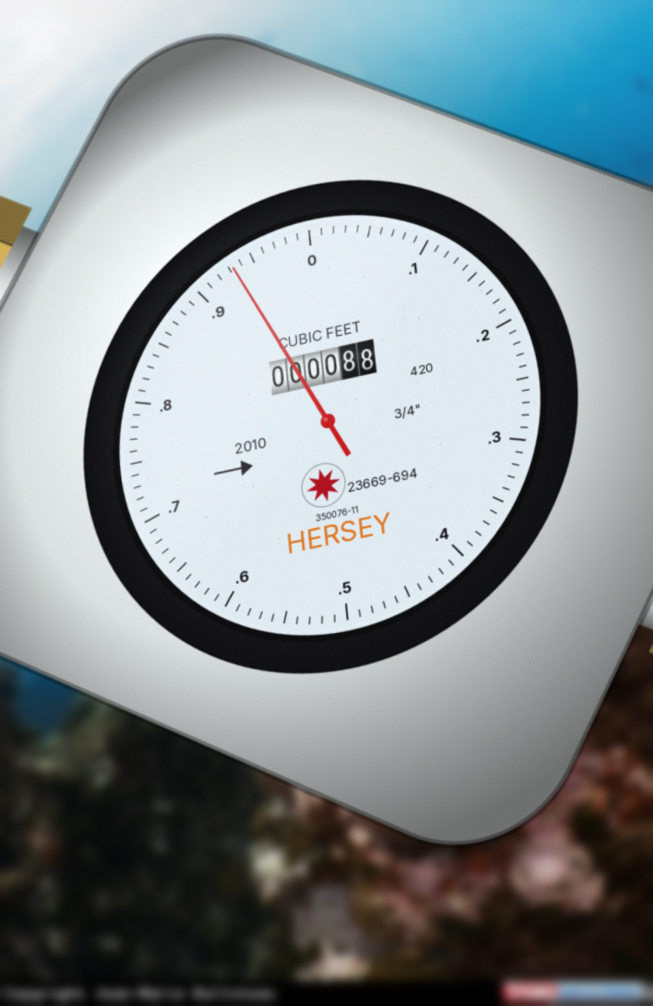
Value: 87.93; ft³
